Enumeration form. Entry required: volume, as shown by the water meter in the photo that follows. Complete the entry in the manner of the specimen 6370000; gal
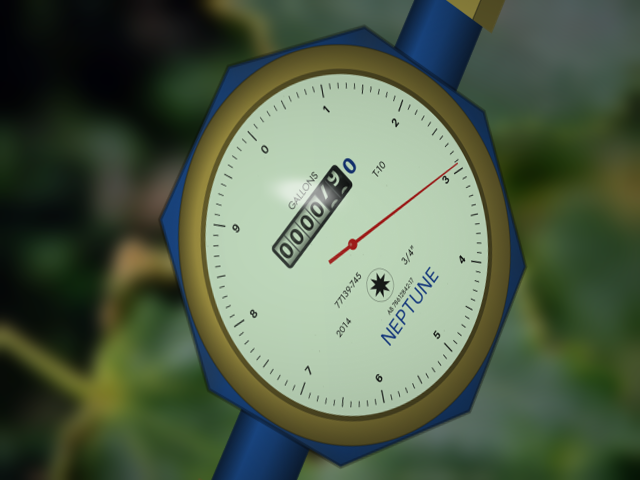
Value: 792.9; gal
